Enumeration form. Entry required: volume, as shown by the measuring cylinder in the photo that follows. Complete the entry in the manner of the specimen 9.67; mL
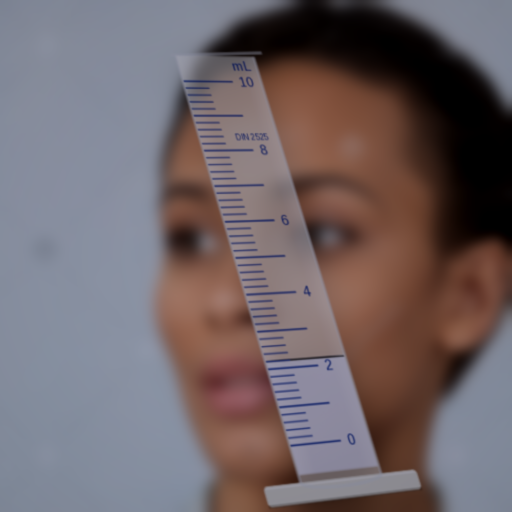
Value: 2.2; mL
